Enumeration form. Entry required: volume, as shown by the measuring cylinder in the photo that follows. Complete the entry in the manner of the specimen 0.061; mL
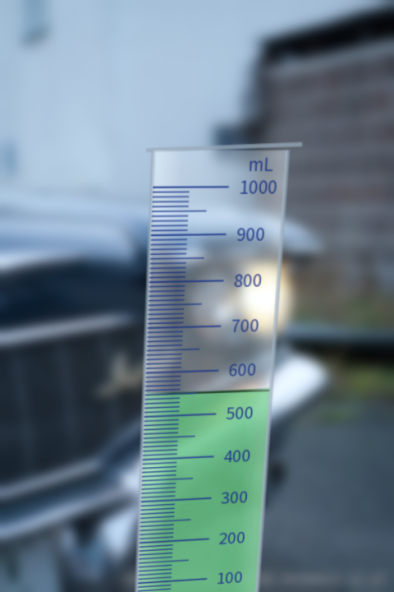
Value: 550; mL
